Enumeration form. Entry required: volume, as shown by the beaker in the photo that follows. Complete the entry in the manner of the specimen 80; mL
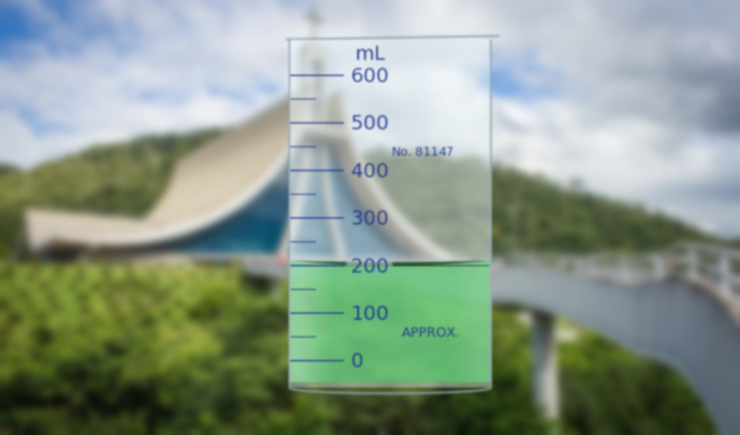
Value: 200; mL
